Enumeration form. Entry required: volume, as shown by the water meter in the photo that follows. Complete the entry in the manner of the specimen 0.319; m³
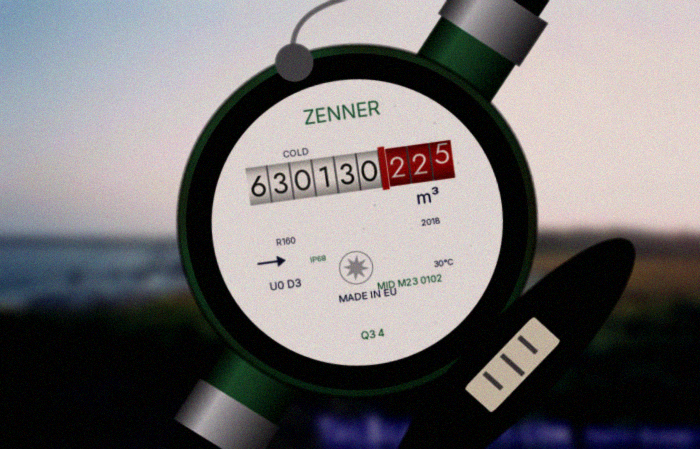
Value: 630130.225; m³
